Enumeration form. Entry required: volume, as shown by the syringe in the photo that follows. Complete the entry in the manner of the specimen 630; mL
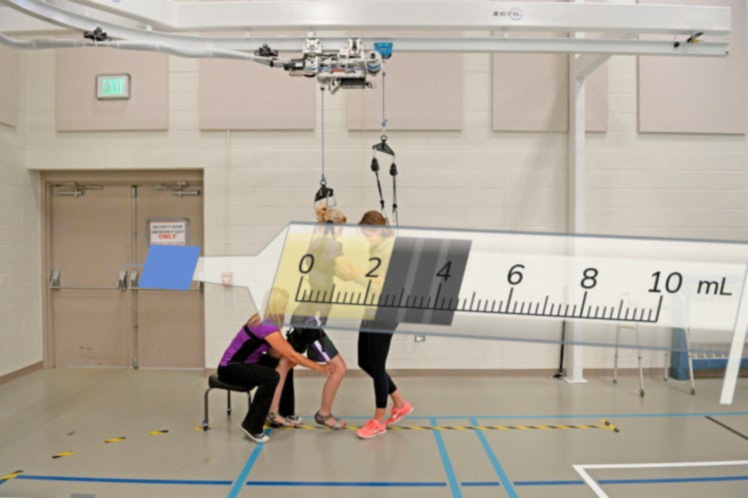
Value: 2.4; mL
